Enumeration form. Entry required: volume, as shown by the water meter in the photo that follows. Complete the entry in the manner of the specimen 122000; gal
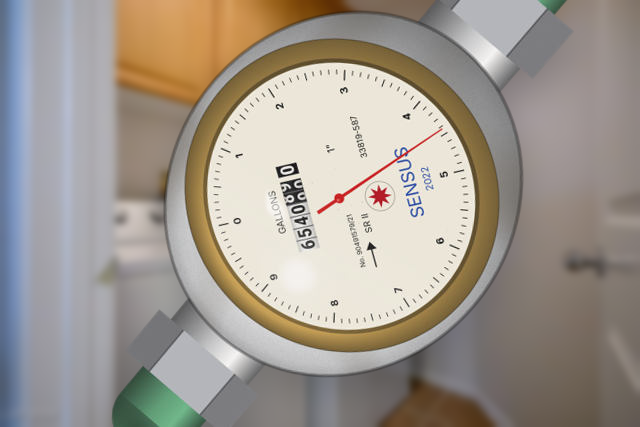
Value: 6540894.4; gal
